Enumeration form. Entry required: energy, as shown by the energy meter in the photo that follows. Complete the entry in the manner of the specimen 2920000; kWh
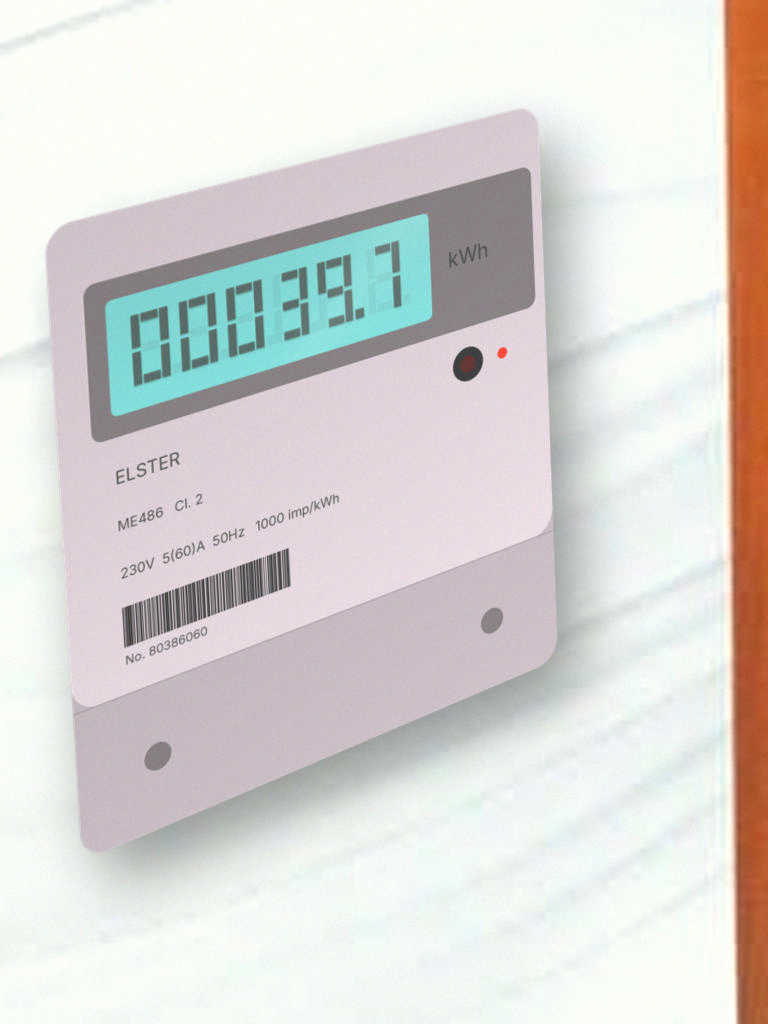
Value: 39.7; kWh
